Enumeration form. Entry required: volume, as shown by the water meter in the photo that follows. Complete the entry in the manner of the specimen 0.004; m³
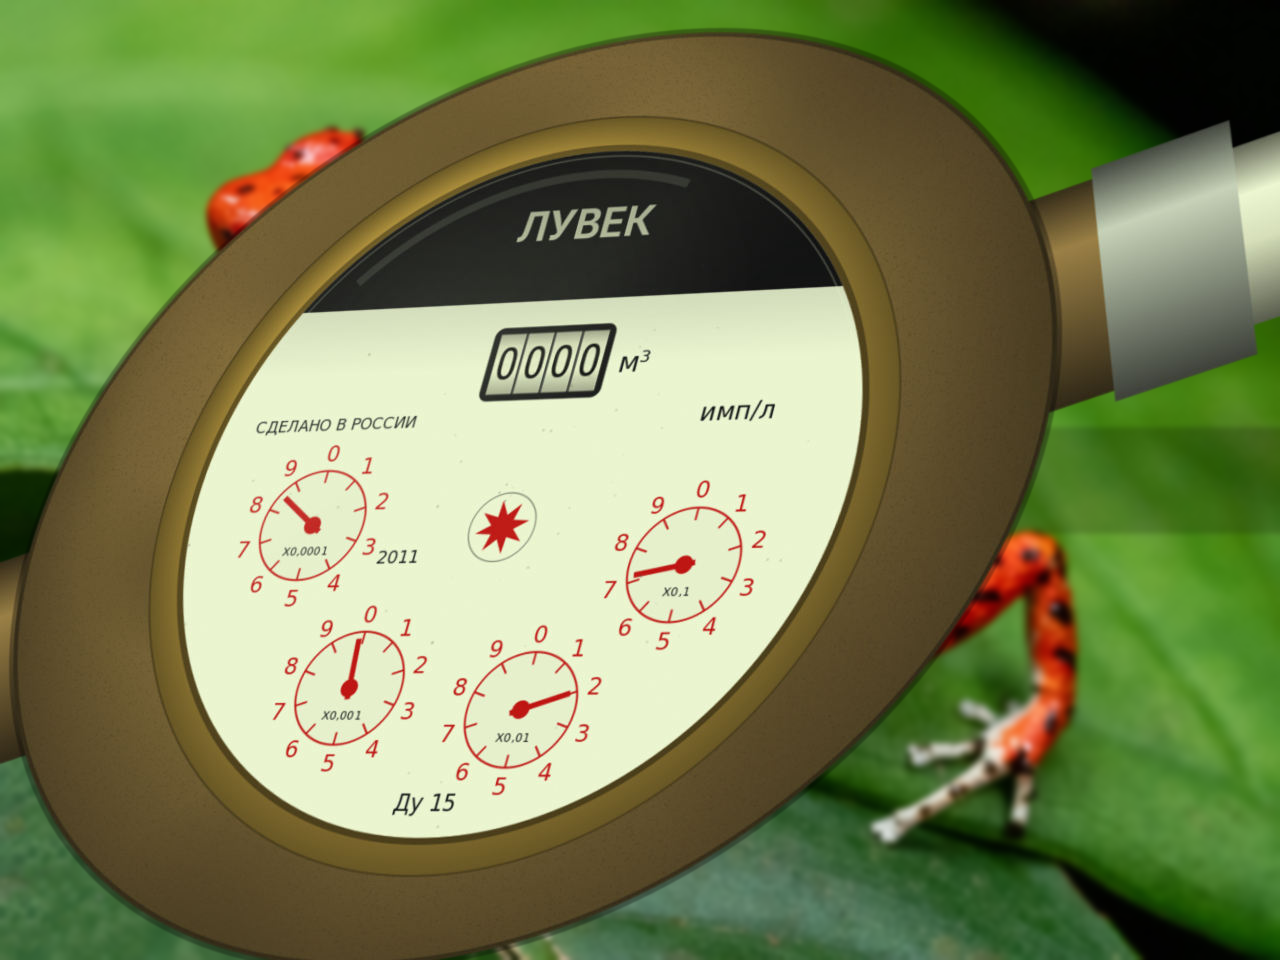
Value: 0.7198; m³
